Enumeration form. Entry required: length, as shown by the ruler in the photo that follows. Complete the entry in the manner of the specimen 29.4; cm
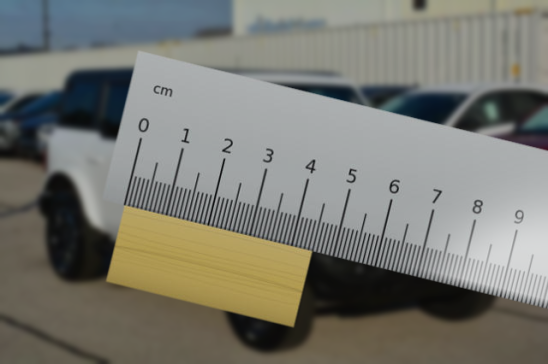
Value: 4.5; cm
